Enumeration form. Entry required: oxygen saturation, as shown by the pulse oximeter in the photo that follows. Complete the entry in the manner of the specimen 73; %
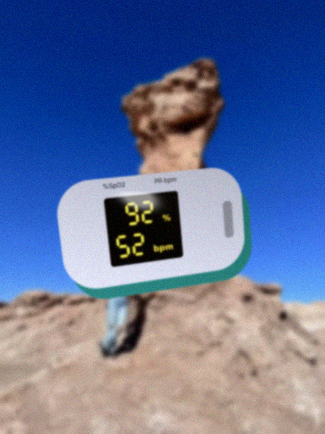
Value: 92; %
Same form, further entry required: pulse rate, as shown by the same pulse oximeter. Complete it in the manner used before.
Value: 52; bpm
